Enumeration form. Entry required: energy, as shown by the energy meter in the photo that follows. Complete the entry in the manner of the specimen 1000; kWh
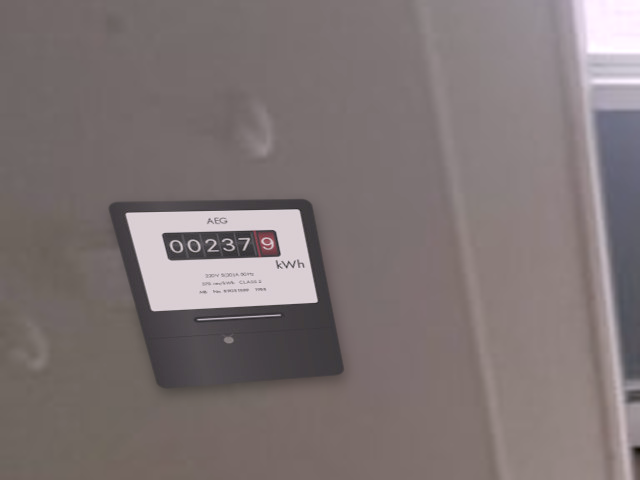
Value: 237.9; kWh
